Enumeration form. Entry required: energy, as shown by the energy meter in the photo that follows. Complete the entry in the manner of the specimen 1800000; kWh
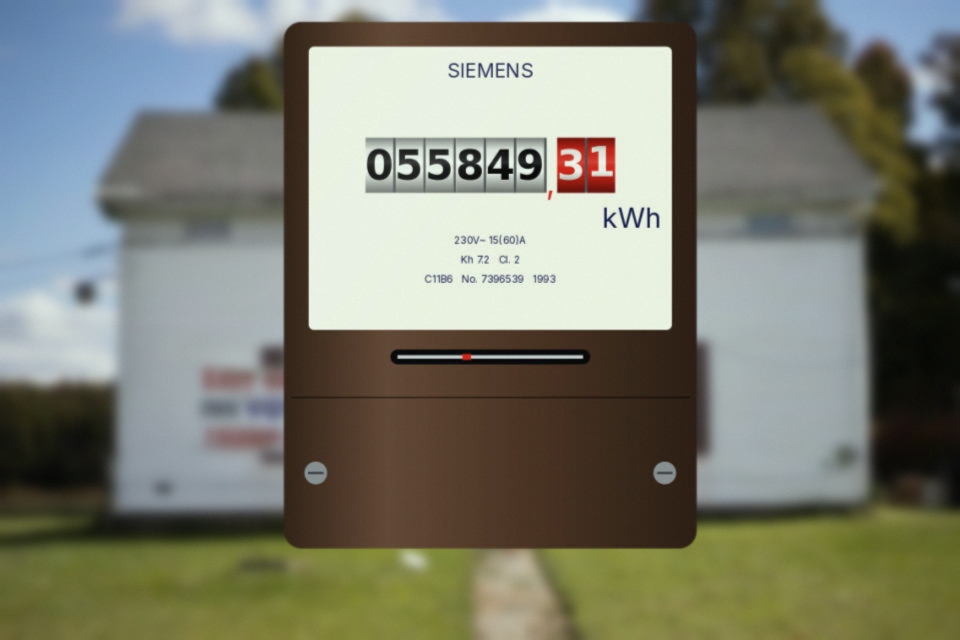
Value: 55849.31; kWh
